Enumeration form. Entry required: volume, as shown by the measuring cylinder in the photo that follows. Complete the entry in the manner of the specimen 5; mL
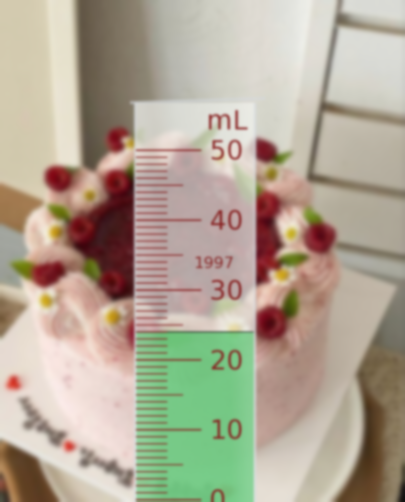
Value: 24; mL
